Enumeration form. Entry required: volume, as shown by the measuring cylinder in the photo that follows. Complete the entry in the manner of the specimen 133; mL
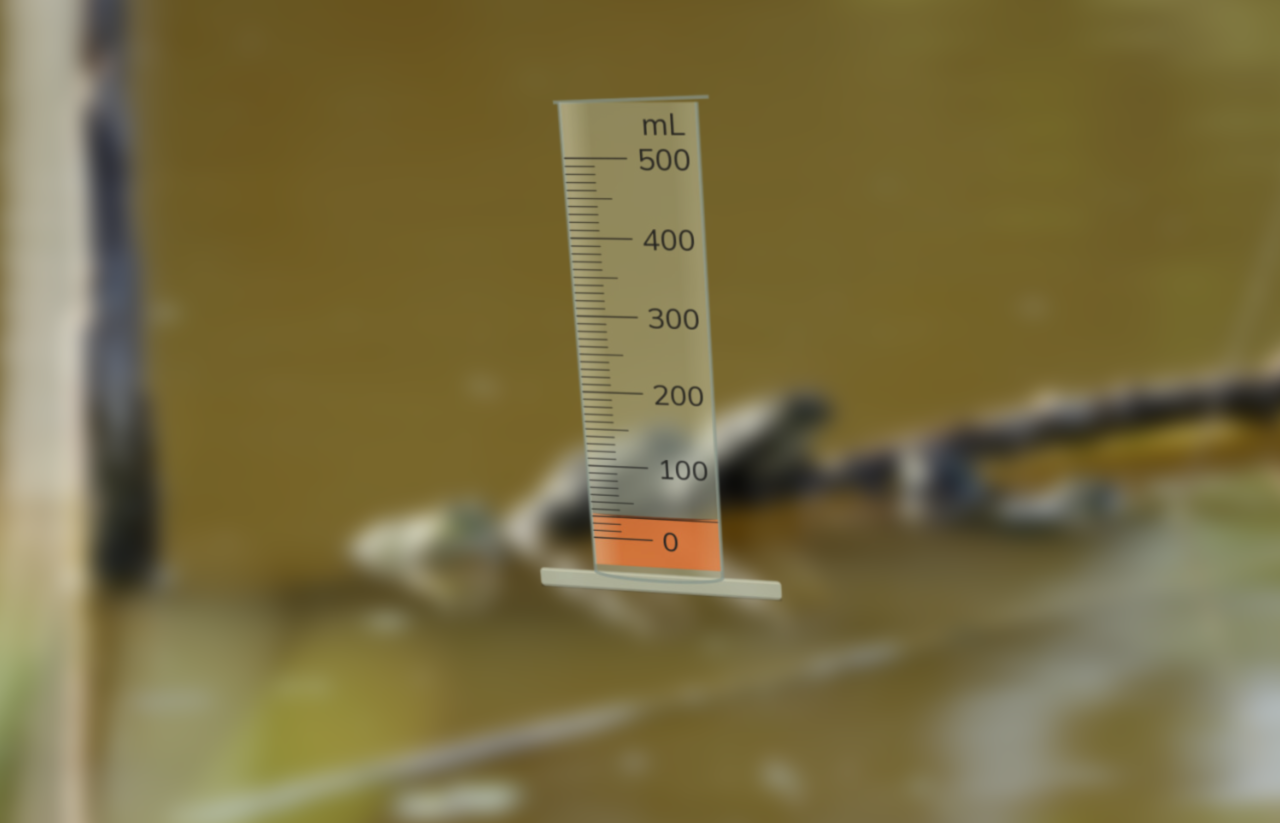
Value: 30; mL
